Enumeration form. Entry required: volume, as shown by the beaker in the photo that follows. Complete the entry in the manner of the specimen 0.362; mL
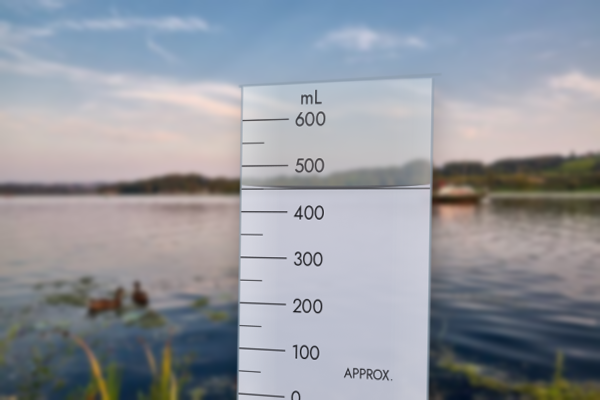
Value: 450; mL
